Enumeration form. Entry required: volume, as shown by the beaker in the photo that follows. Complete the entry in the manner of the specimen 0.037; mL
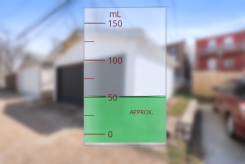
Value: 50; mL
